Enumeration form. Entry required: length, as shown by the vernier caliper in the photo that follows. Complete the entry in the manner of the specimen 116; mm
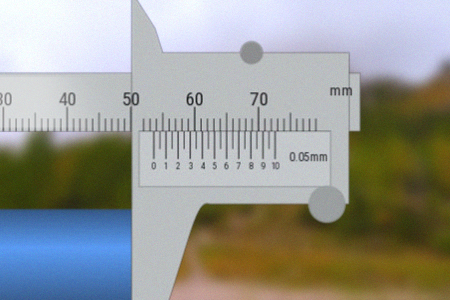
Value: 53.6; mm
